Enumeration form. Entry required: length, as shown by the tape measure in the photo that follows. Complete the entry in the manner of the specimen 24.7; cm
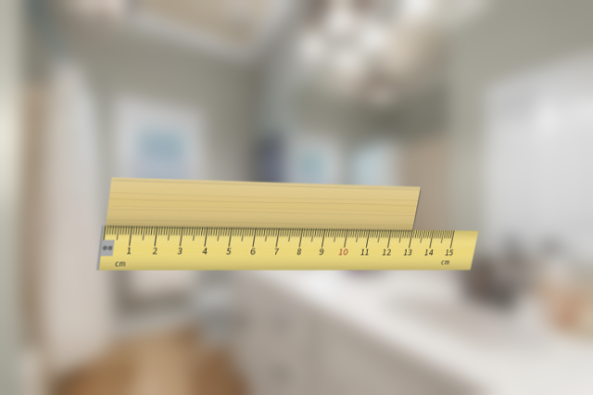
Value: 13; cm
